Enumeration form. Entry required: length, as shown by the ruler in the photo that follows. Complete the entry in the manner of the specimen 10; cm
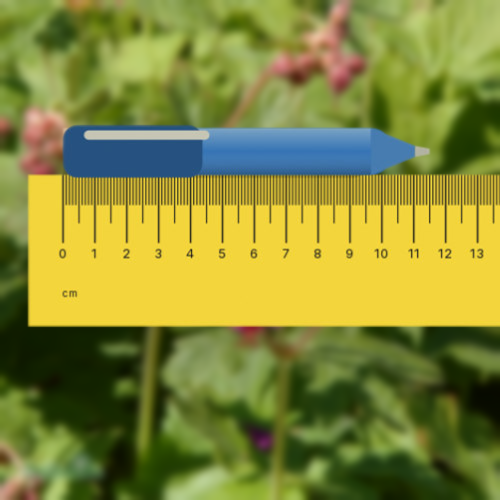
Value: 11.5; cm
